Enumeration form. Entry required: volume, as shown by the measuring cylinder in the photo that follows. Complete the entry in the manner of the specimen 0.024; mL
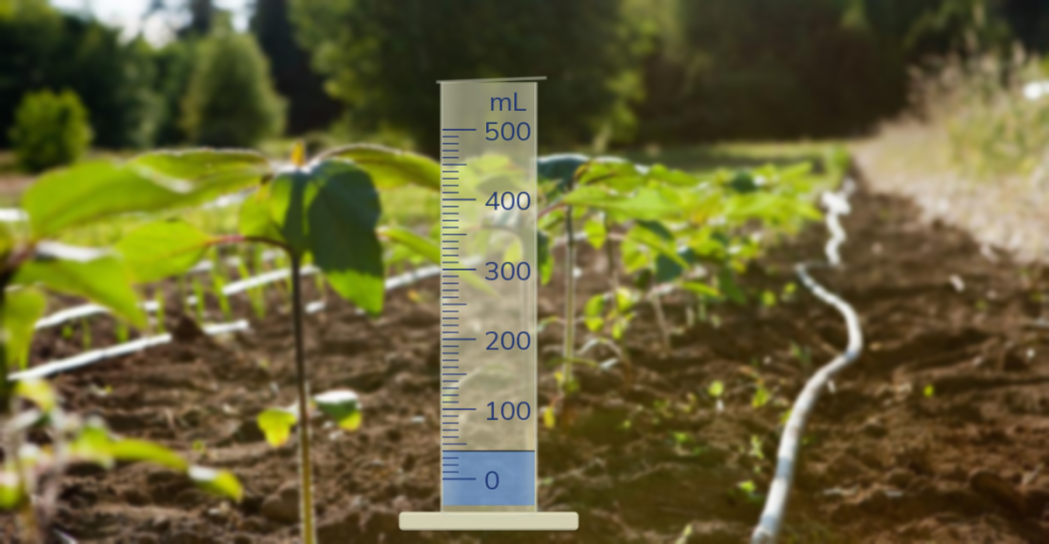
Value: 40; mL
